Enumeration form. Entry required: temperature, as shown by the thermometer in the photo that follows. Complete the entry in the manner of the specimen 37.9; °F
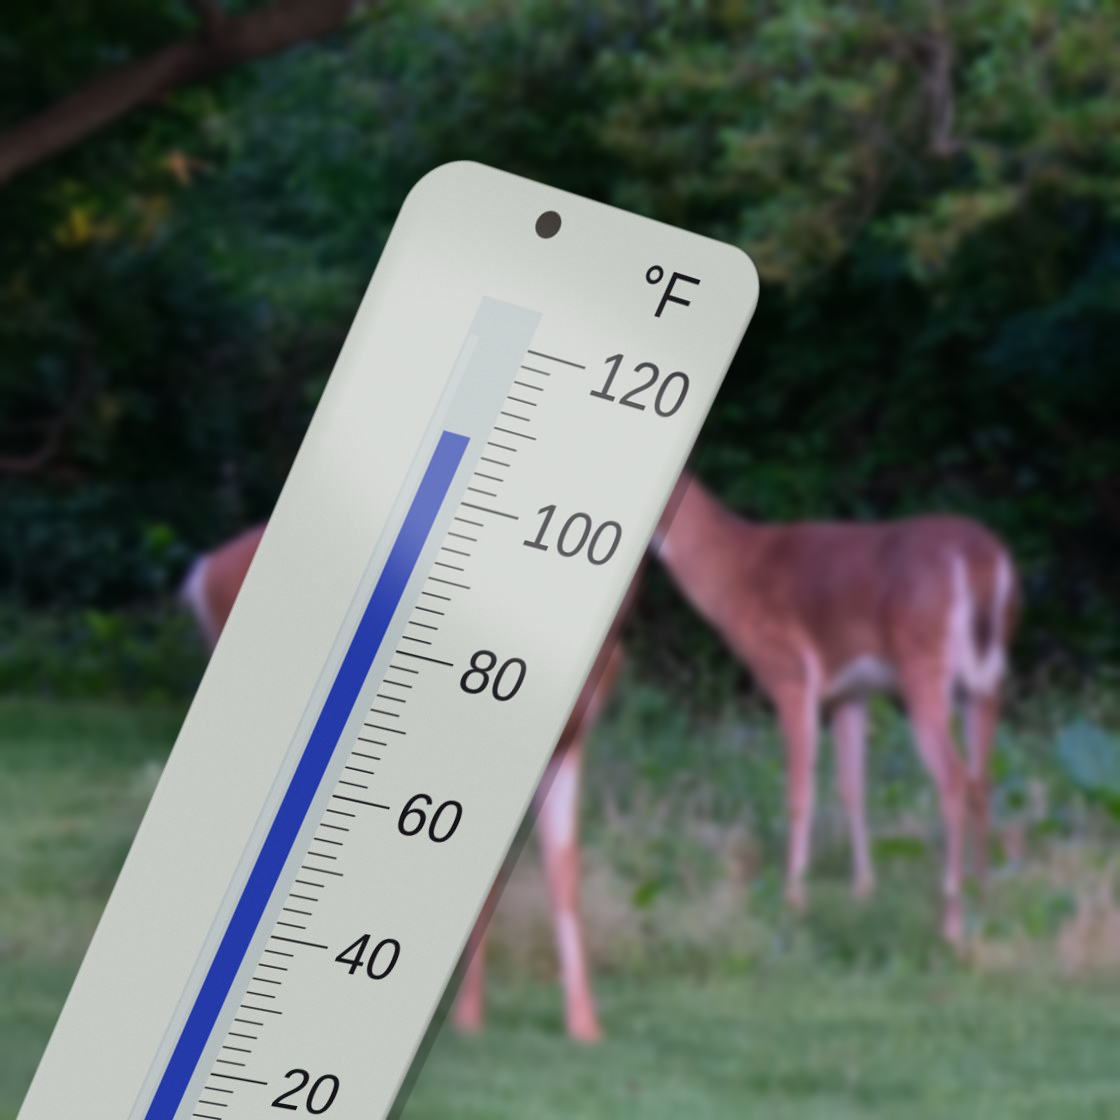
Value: 108; °F
